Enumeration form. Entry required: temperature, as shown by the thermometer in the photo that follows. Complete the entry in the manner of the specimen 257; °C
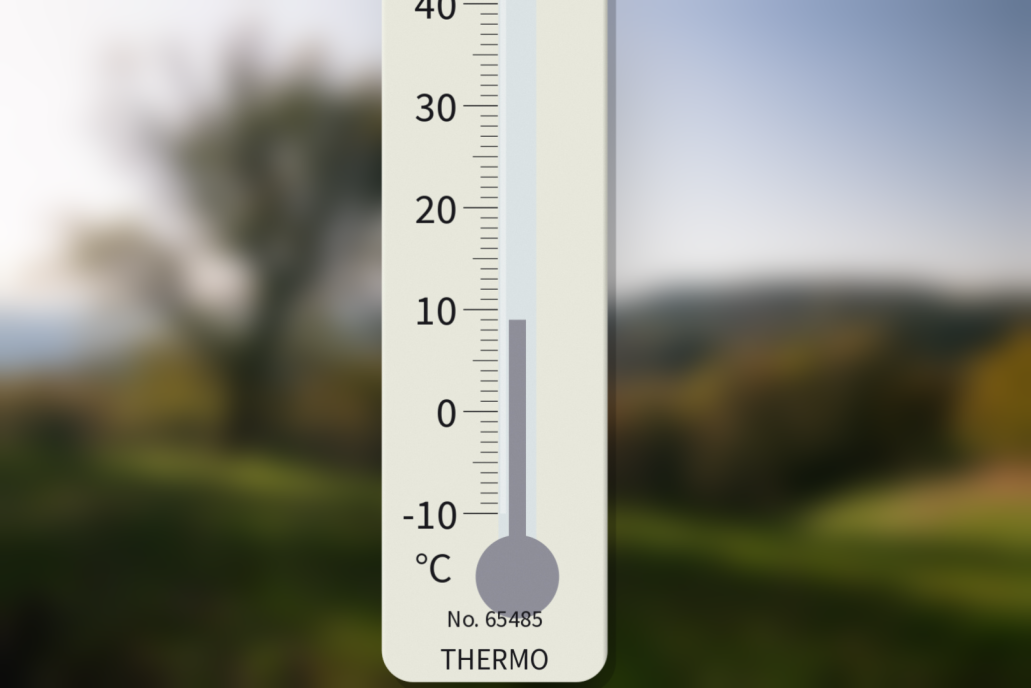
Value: 9; °C
